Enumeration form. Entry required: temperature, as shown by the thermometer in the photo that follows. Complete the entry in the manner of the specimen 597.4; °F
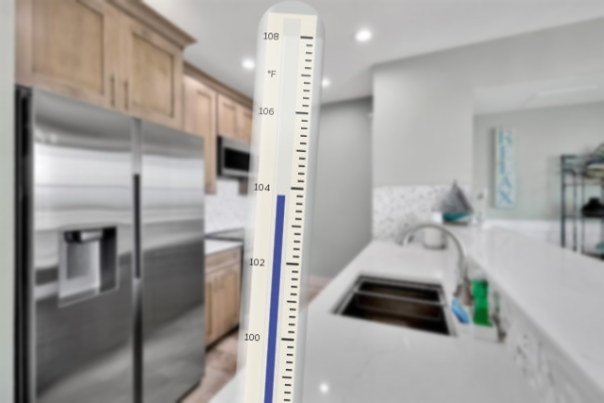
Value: 103.8; °F
